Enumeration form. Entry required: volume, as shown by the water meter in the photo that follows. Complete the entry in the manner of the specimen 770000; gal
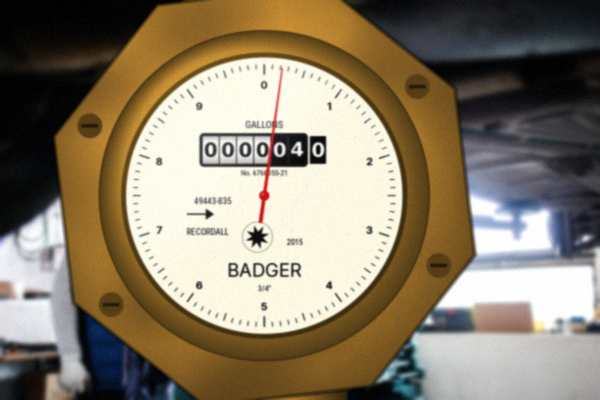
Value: 40.2; gal
